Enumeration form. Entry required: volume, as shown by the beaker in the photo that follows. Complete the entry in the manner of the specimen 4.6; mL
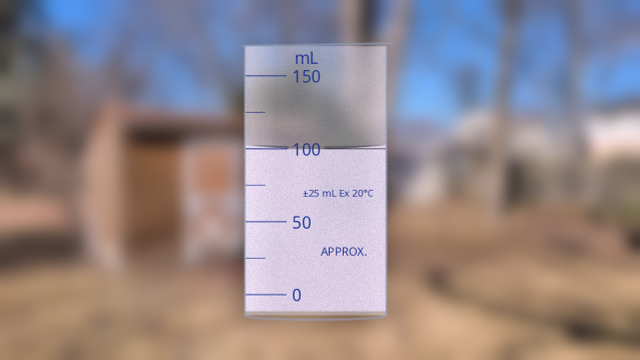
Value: 100; mL
